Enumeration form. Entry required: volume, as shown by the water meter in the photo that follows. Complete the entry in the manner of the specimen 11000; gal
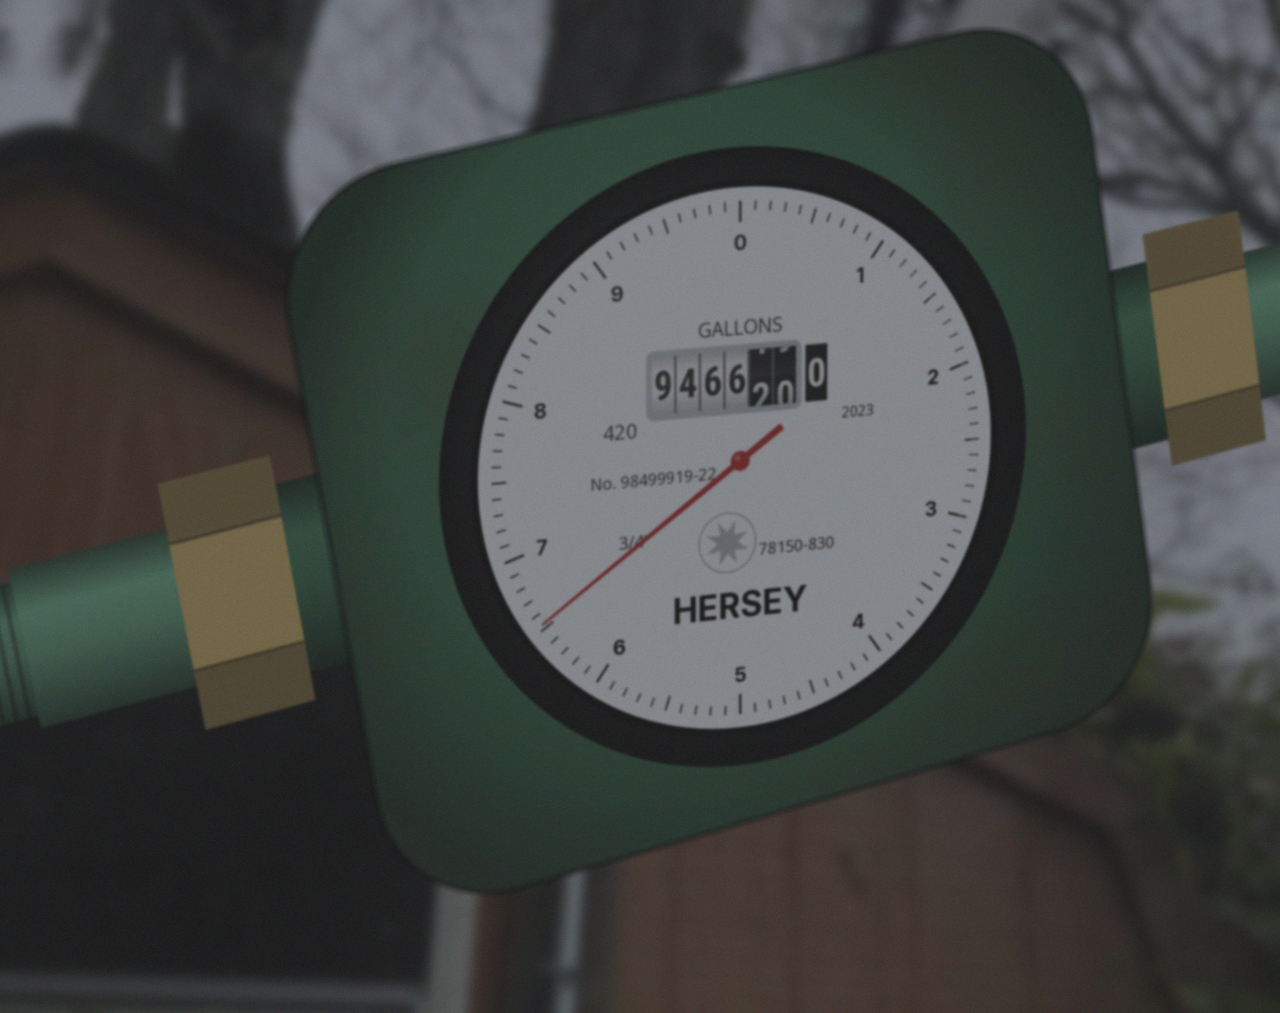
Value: 9466196.5; gal
